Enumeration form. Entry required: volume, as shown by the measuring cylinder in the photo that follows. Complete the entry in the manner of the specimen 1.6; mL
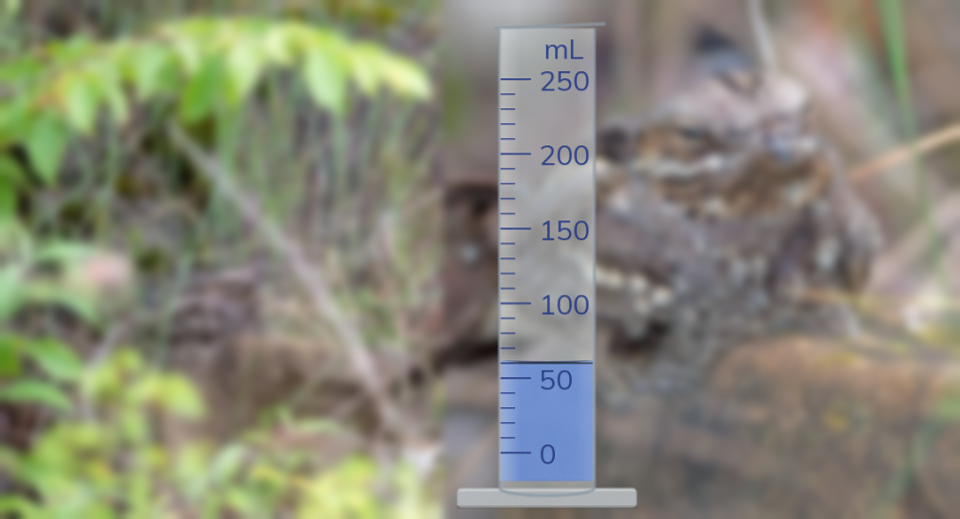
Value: 60; mL
